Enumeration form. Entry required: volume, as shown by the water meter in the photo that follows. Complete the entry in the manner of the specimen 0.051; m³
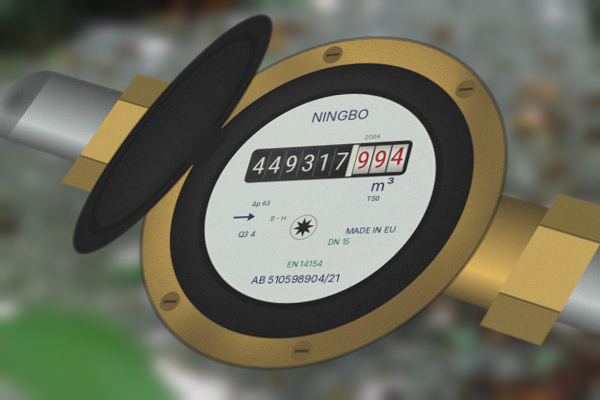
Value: 449317.994; m³
